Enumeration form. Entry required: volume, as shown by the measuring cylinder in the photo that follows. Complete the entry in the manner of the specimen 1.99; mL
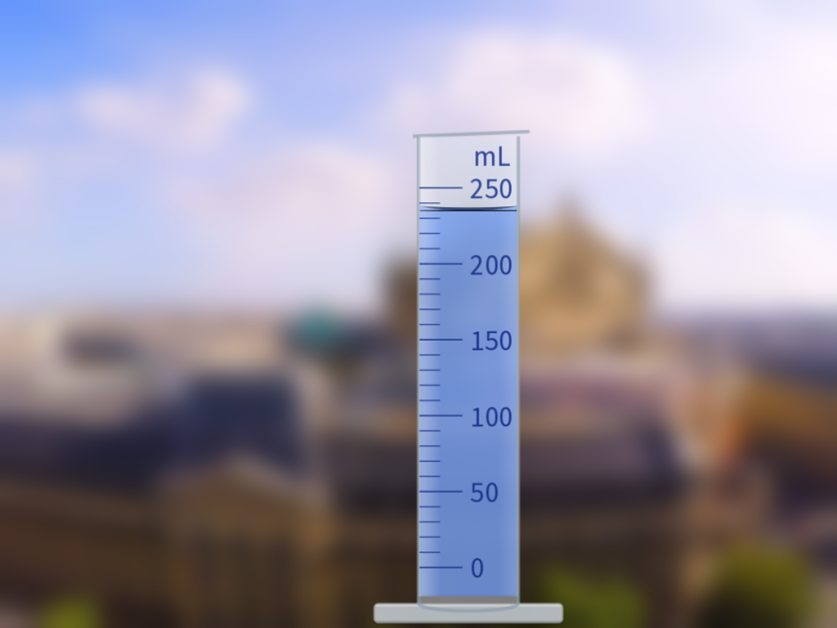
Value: 235; mL
